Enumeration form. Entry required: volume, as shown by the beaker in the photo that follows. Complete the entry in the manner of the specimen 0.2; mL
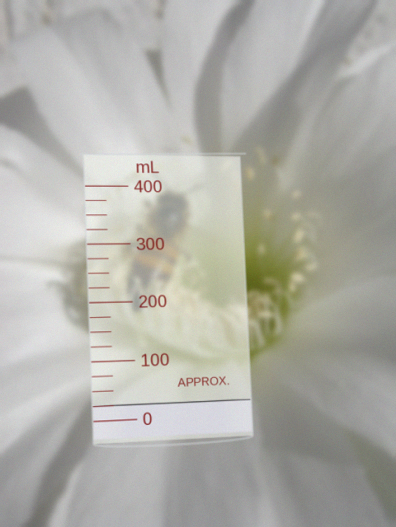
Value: 25; mL
